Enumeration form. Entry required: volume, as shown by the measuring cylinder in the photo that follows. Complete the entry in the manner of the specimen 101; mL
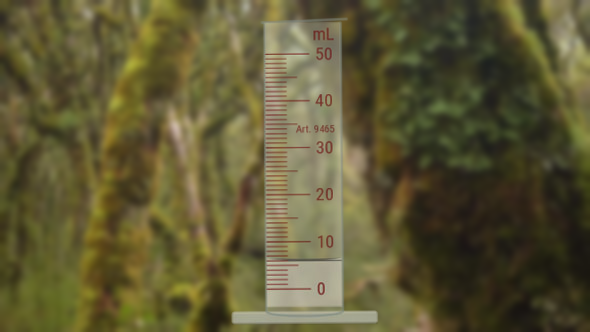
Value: 6; mL
